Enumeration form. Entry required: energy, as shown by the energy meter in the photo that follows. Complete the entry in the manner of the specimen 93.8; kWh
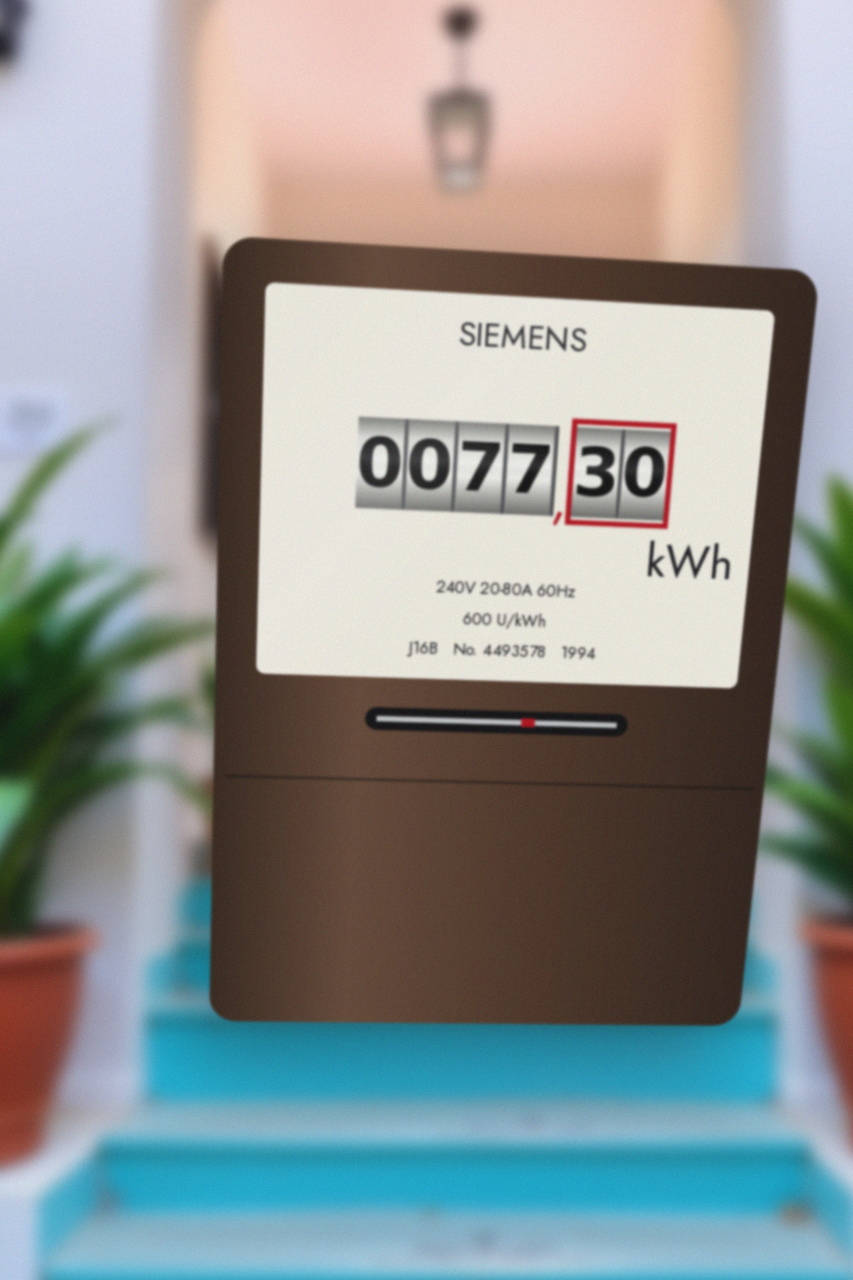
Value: 77.30; kWh
